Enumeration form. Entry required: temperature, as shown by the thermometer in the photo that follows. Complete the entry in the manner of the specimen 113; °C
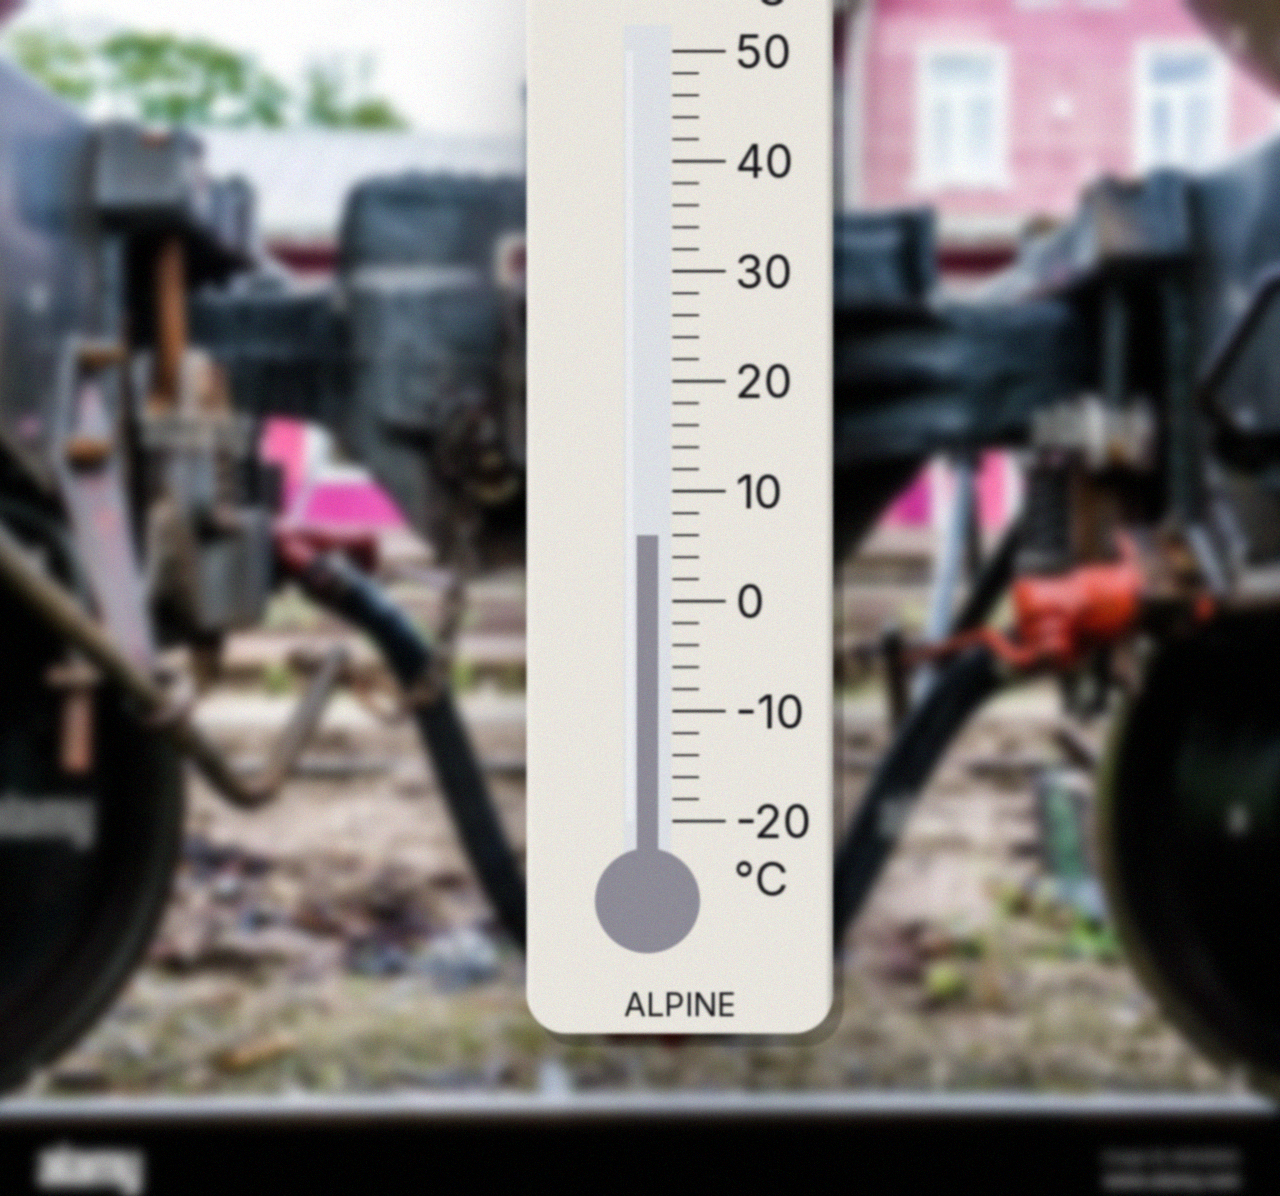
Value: 6; °C
